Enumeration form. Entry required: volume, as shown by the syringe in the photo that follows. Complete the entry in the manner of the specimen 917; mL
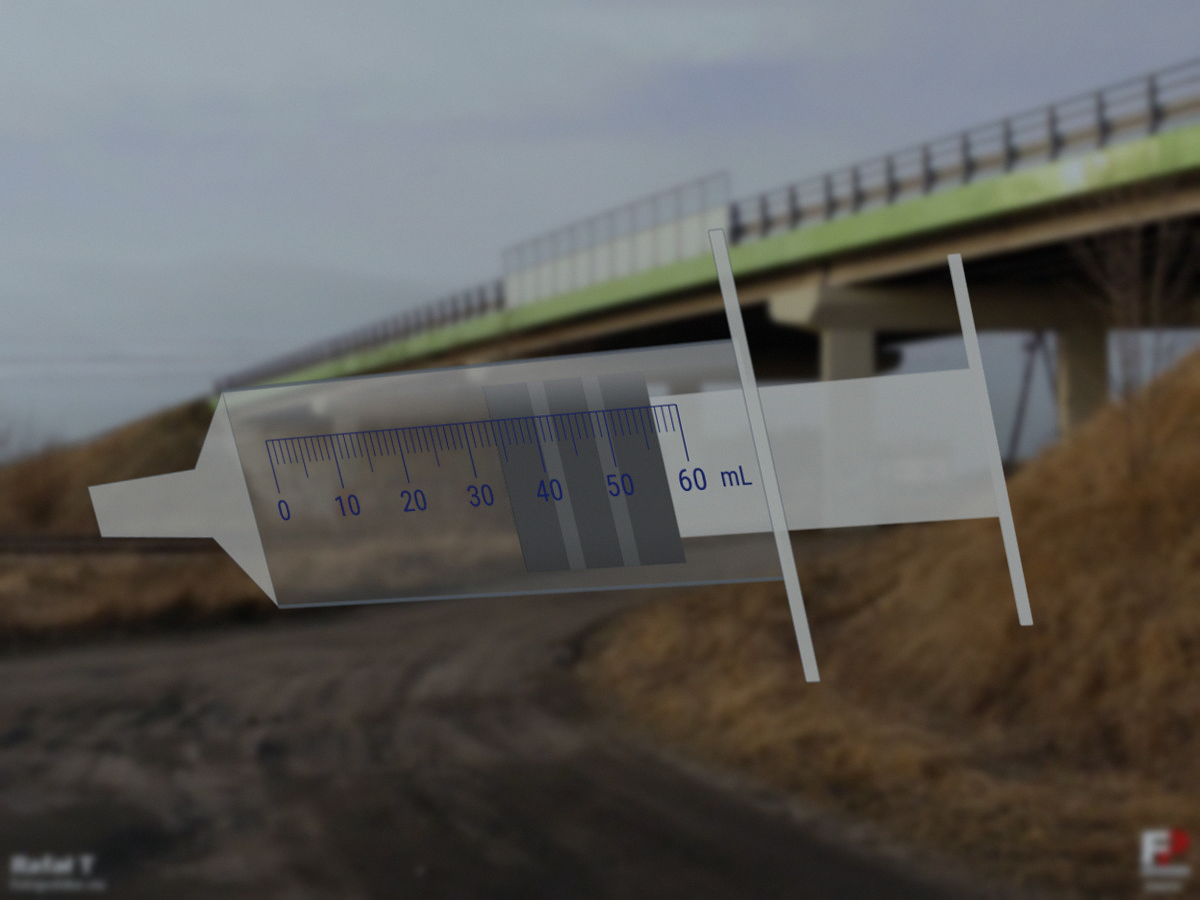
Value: 34; mL
